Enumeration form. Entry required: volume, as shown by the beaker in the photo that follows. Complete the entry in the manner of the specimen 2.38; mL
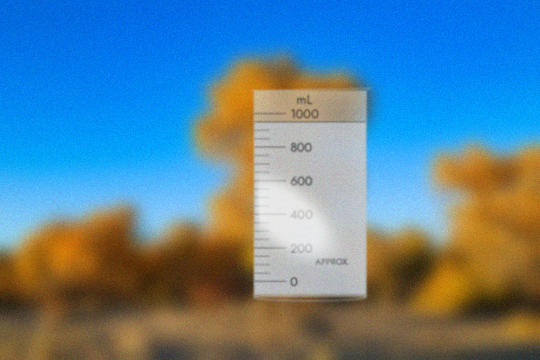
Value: 950; mL
